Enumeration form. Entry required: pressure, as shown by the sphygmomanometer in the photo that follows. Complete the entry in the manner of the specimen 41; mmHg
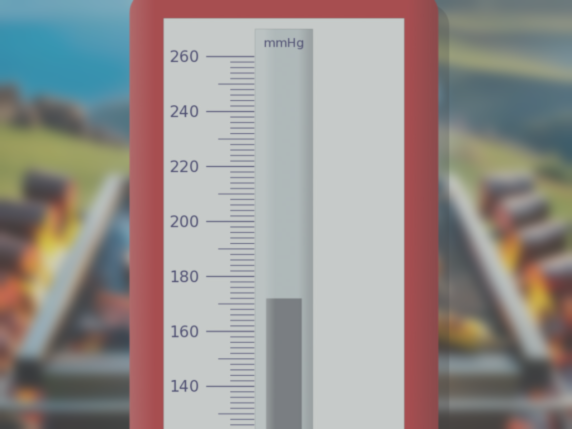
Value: 172; mmHg
